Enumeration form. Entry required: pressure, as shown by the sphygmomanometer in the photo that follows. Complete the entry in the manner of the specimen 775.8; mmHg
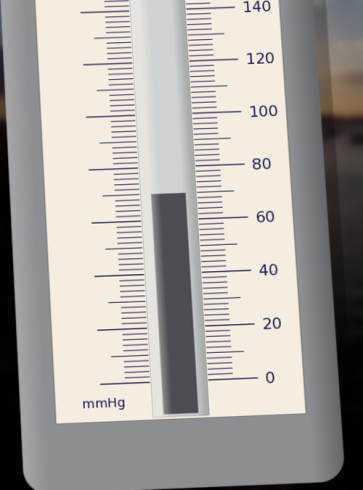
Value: 70; mmHg
